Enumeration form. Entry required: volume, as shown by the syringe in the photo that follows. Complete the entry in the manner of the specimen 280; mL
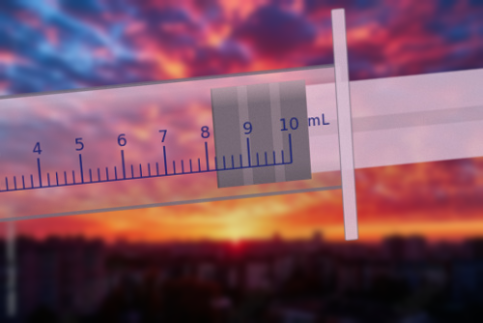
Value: 8.2; mL
